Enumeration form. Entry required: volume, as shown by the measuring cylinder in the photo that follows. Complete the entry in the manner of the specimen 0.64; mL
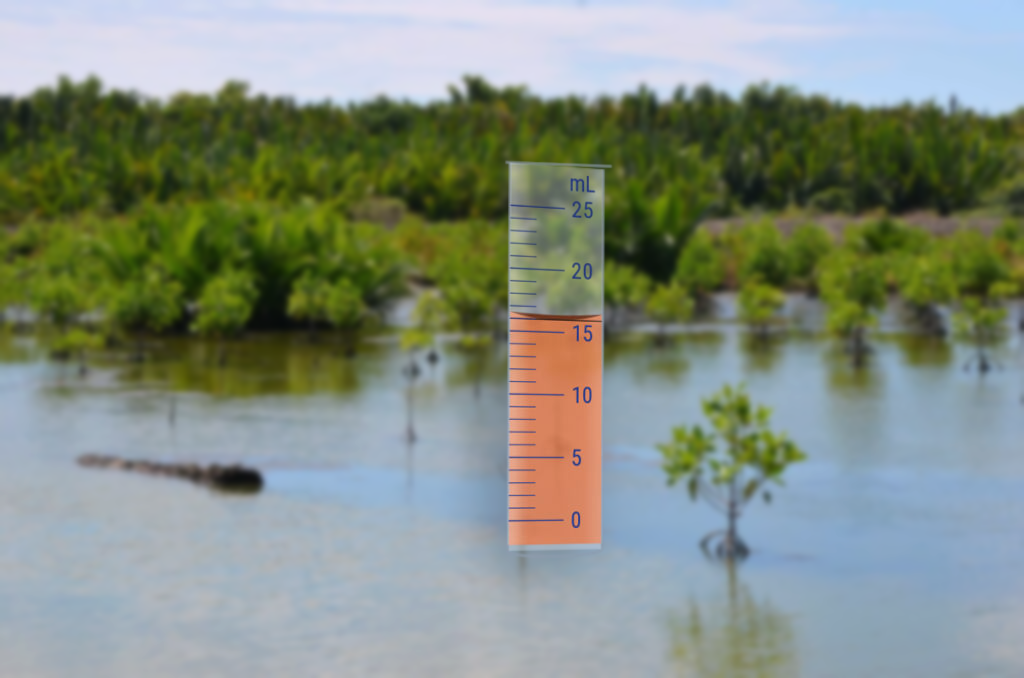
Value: 16; mL
